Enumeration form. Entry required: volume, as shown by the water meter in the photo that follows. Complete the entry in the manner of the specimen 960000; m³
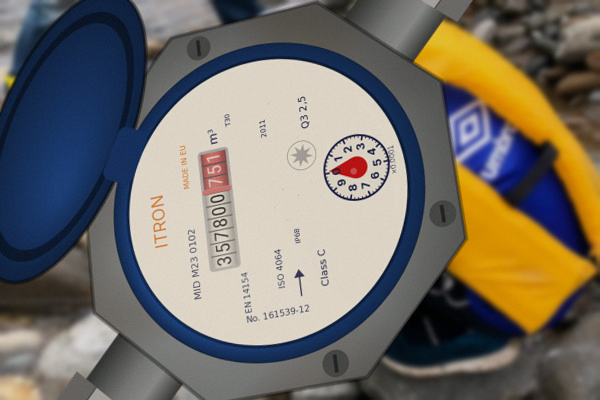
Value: 357800.7510; m³
